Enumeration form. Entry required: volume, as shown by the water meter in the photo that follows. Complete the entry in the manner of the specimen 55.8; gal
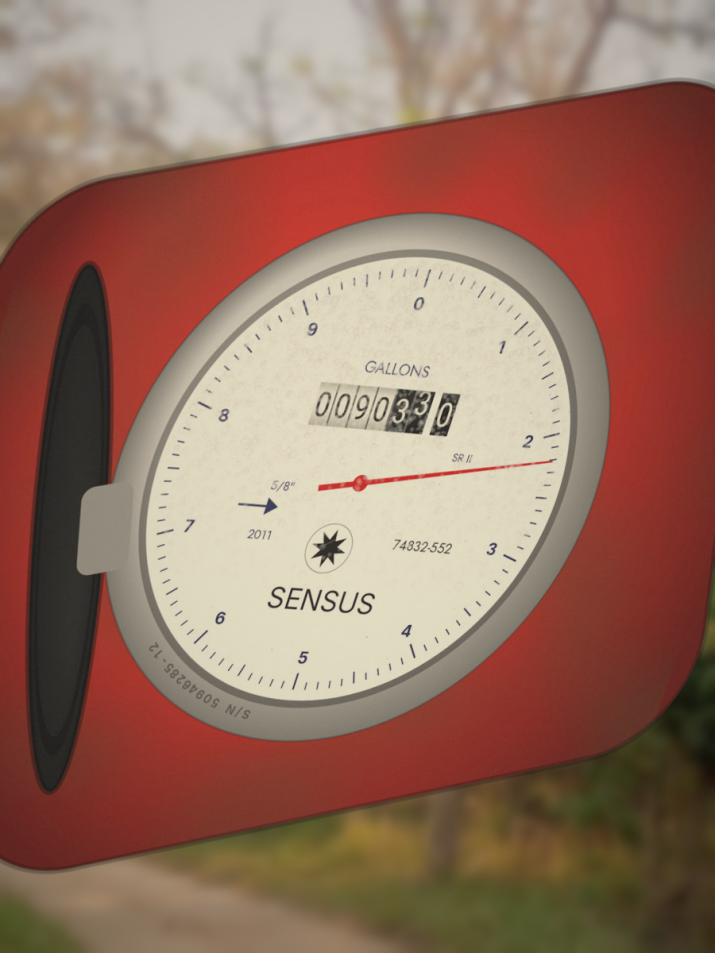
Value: 90332.2; gal
